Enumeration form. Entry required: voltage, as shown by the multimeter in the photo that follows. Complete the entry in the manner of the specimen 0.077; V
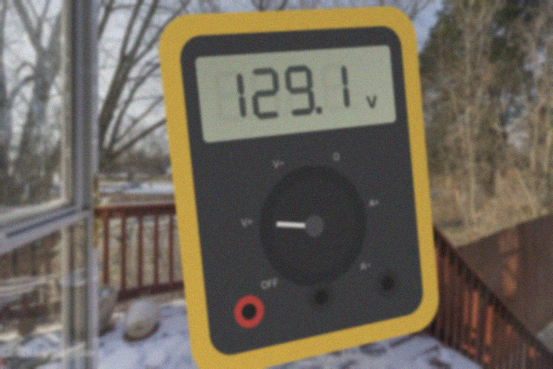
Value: 129.1; V
